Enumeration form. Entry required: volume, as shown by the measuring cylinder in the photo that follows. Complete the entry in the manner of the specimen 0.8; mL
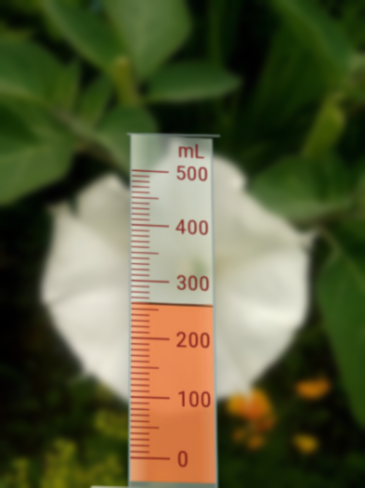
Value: 260; mL
